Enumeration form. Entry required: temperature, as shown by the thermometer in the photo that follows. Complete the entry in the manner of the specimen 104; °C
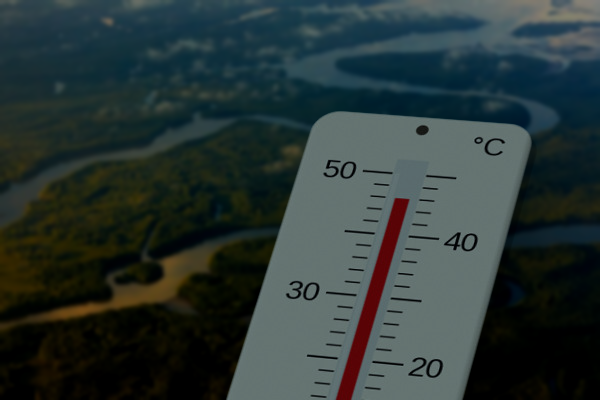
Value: 46; °C
